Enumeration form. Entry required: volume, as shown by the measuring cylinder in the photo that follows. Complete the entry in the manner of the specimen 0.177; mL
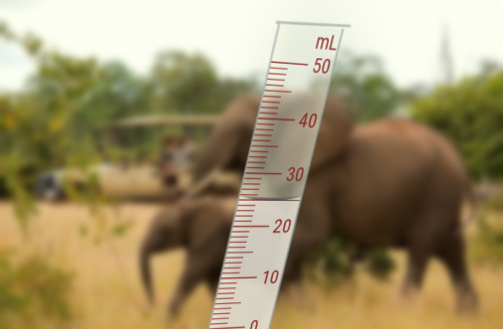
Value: 25; mL
